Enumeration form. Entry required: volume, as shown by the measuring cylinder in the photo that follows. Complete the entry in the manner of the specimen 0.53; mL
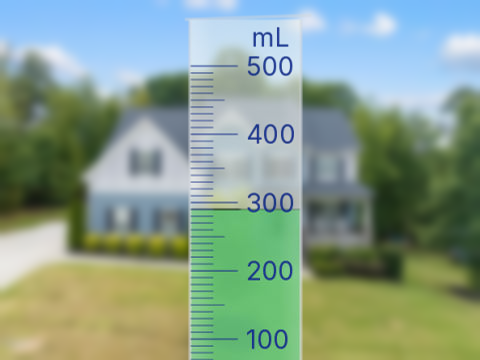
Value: 290; mL
